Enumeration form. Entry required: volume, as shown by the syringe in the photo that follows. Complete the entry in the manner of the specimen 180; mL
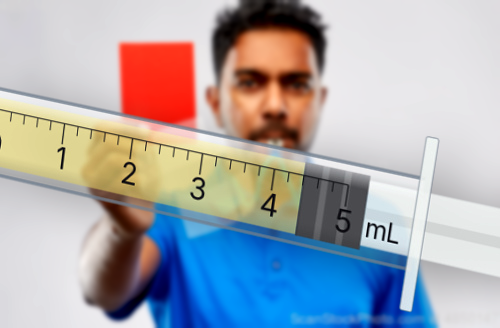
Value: 4.4; mL
